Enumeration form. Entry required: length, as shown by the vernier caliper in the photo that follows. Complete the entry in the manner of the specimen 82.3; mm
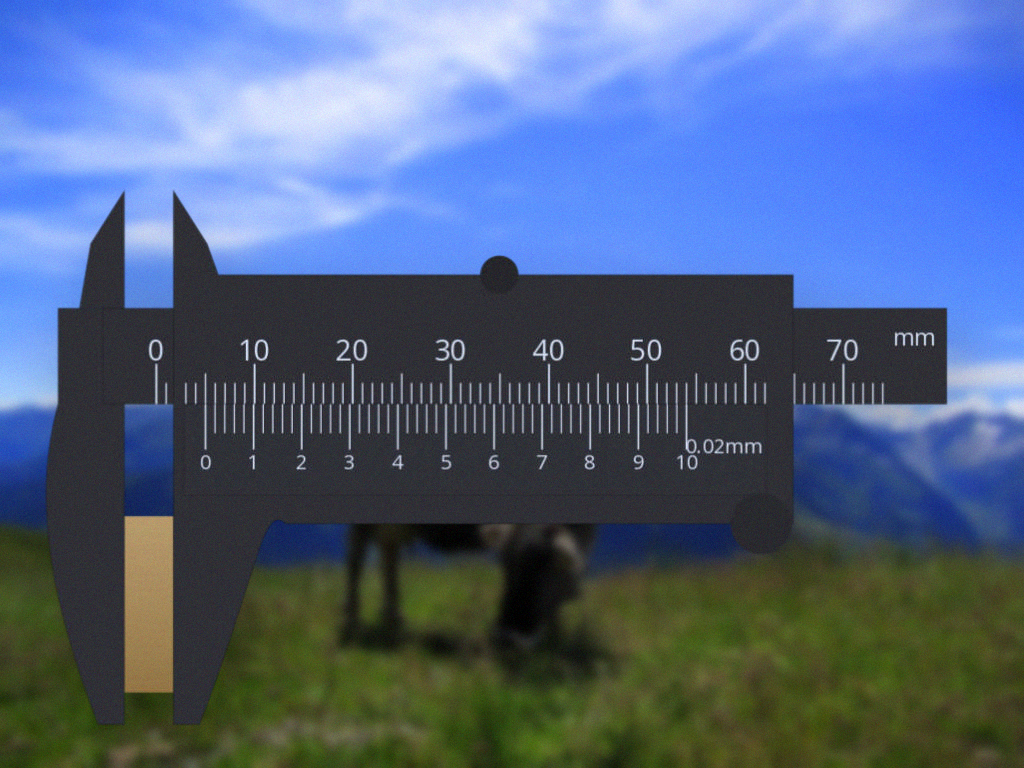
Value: 5.0; mm
